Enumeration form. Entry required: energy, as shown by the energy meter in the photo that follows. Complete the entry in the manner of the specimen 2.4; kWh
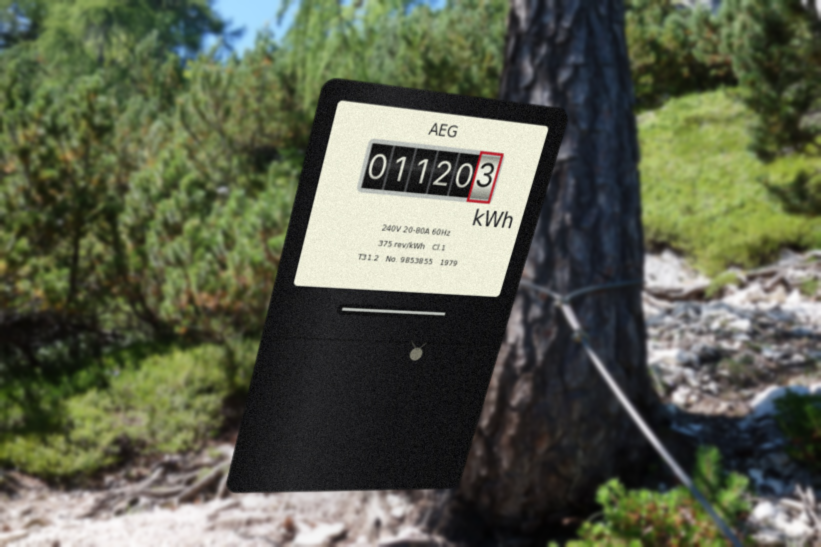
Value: 1120.3; kWh
